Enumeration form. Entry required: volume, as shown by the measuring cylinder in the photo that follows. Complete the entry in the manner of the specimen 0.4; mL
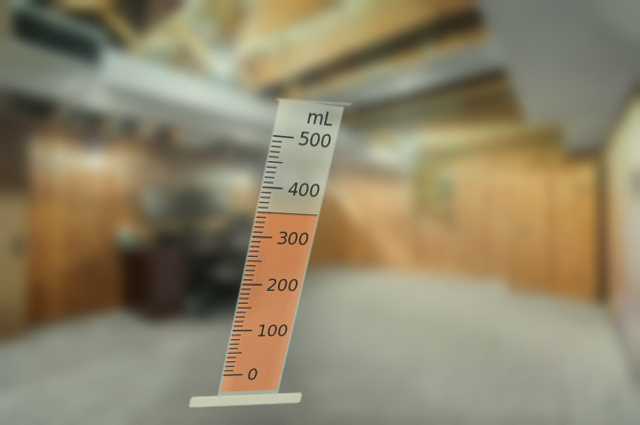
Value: 350; mL
